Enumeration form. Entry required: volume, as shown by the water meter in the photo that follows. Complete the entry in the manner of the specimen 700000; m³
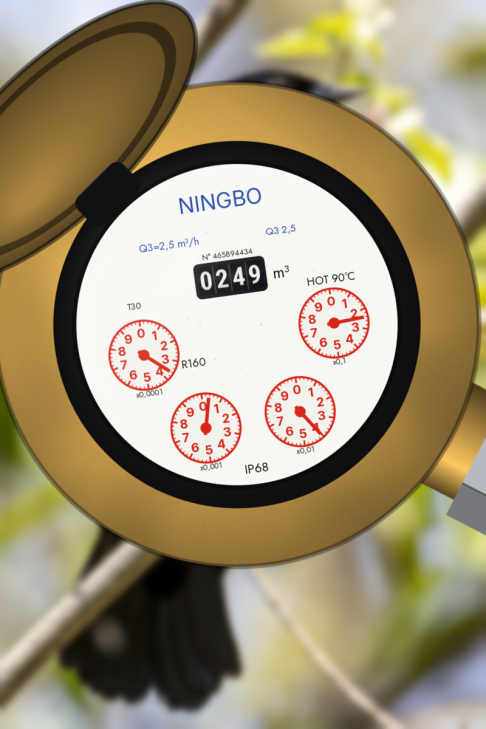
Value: 249.2403; m³
